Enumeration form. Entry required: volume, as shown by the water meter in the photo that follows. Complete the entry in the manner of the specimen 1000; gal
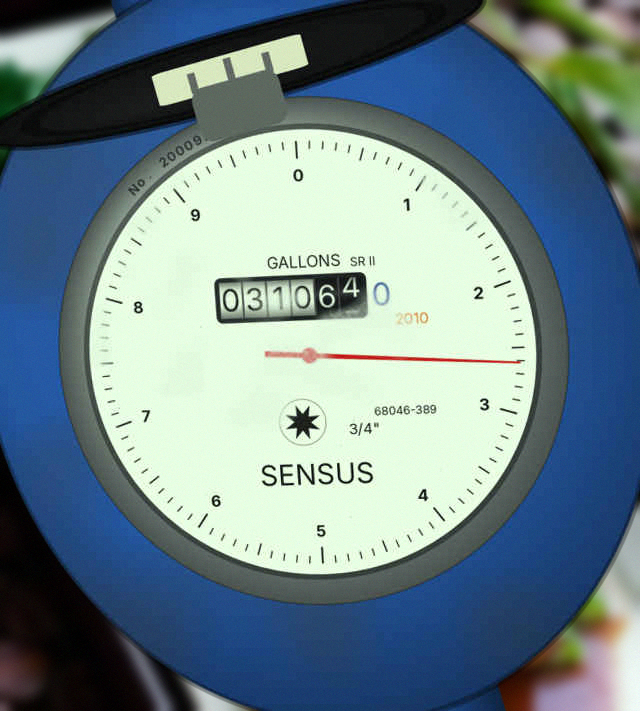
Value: 310642.6; gal
